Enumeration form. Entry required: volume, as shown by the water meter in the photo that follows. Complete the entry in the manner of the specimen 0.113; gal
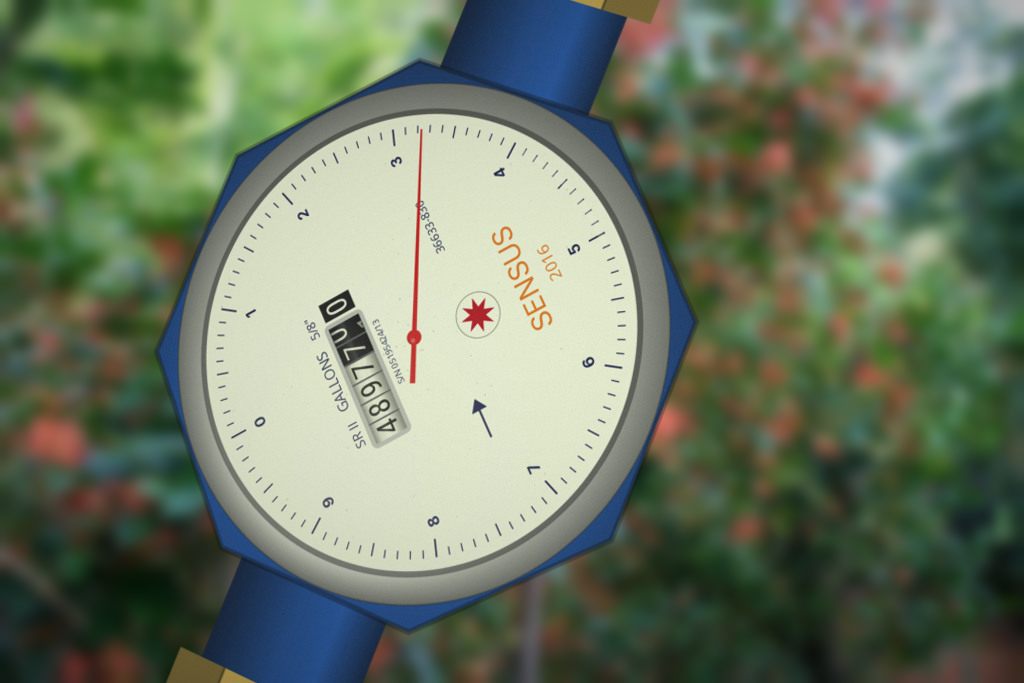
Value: 4897703.2; gal
